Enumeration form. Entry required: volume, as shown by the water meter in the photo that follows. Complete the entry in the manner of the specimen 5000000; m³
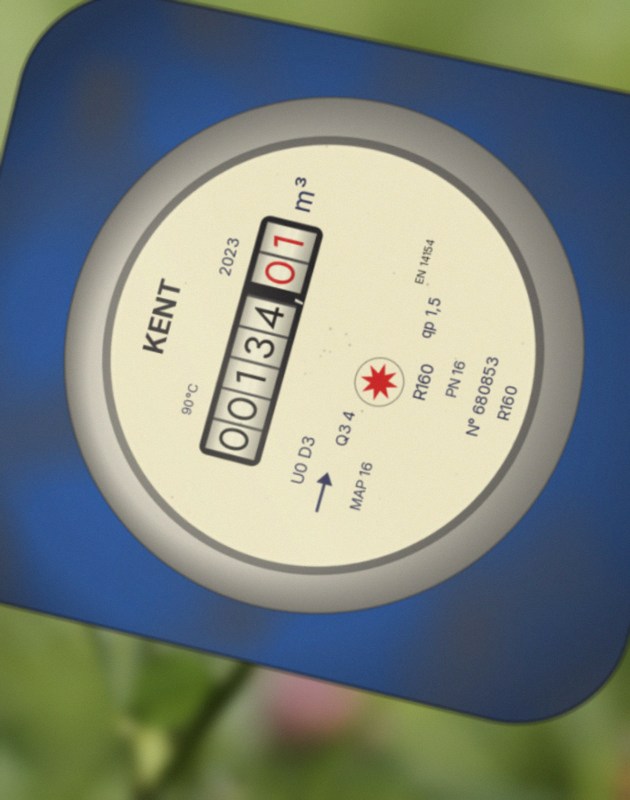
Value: 134.01; m³
